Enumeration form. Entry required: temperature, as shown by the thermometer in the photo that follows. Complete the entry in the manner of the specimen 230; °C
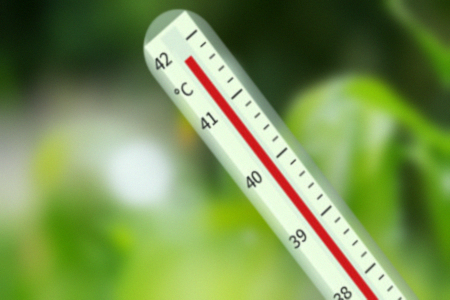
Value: 41.8; °C
